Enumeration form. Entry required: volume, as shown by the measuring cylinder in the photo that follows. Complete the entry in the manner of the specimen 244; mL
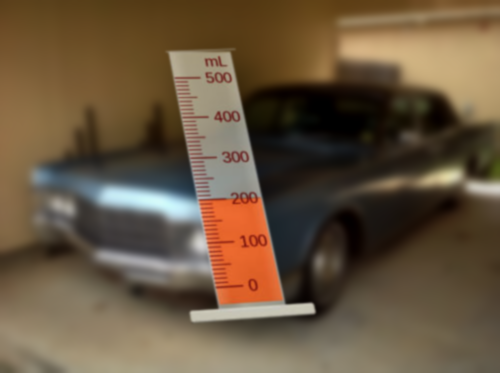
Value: 200; mL
